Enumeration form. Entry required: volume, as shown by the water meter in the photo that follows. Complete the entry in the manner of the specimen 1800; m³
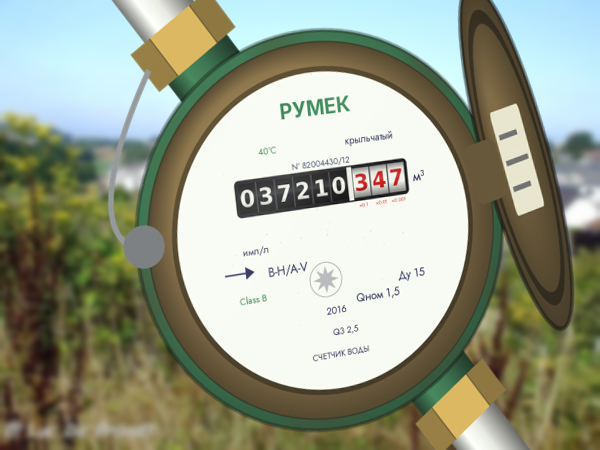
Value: 37210.347; m³
